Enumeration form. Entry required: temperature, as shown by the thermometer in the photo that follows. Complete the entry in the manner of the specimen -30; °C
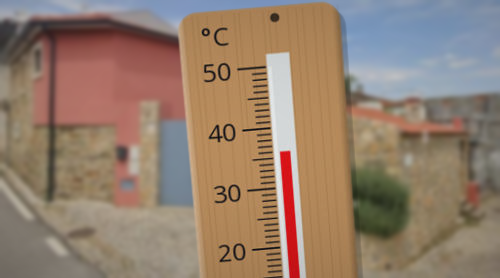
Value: 36; °C
